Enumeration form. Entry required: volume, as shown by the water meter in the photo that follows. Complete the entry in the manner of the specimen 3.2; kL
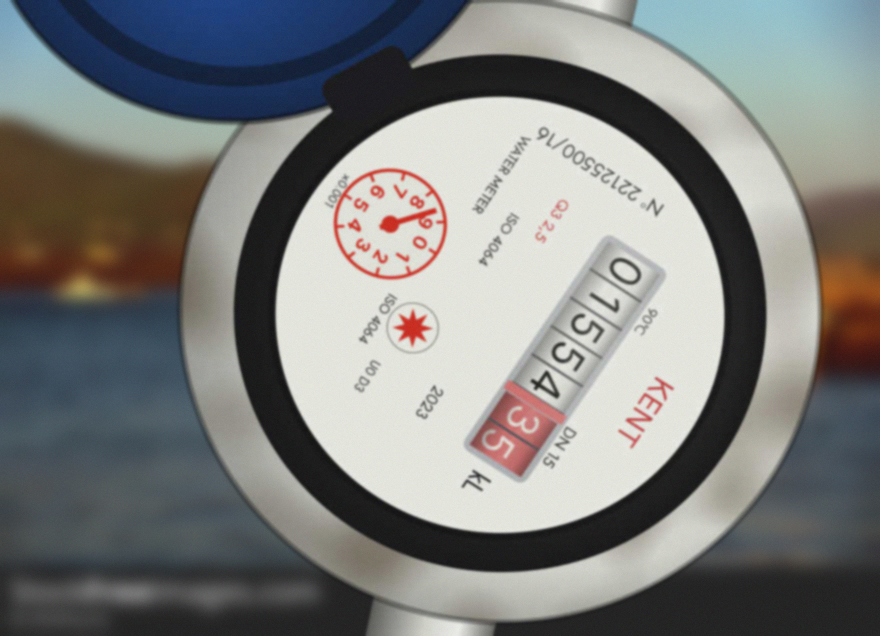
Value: 1554.348; kL
